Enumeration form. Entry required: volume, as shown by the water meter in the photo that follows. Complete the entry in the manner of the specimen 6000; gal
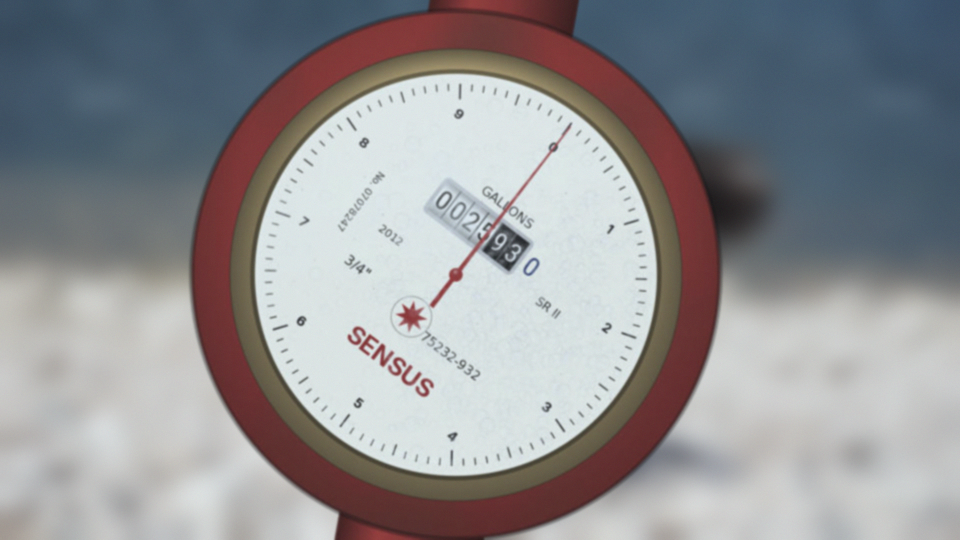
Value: 25930.0; gal
